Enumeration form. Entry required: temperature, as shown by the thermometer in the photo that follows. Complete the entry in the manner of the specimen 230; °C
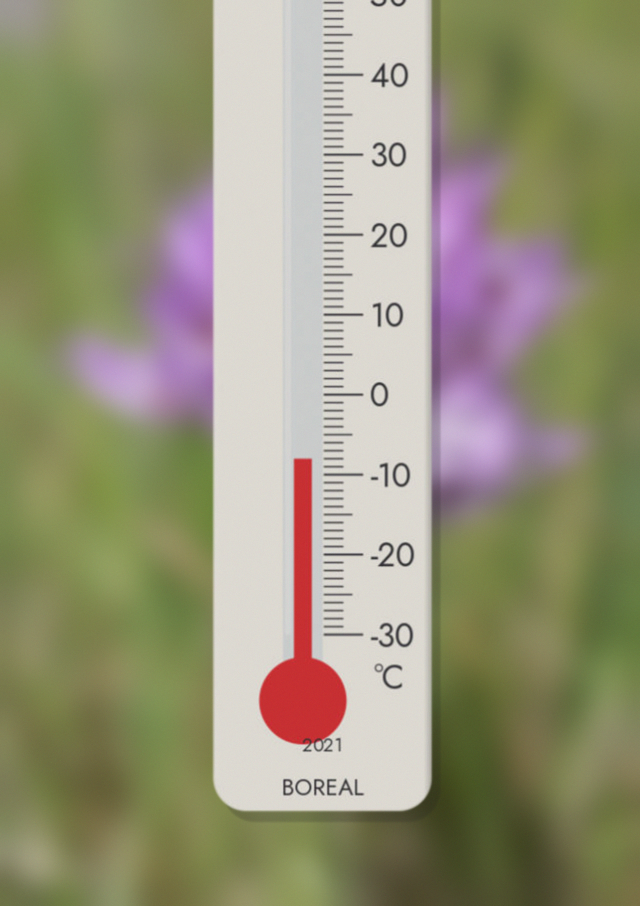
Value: -8; °C
